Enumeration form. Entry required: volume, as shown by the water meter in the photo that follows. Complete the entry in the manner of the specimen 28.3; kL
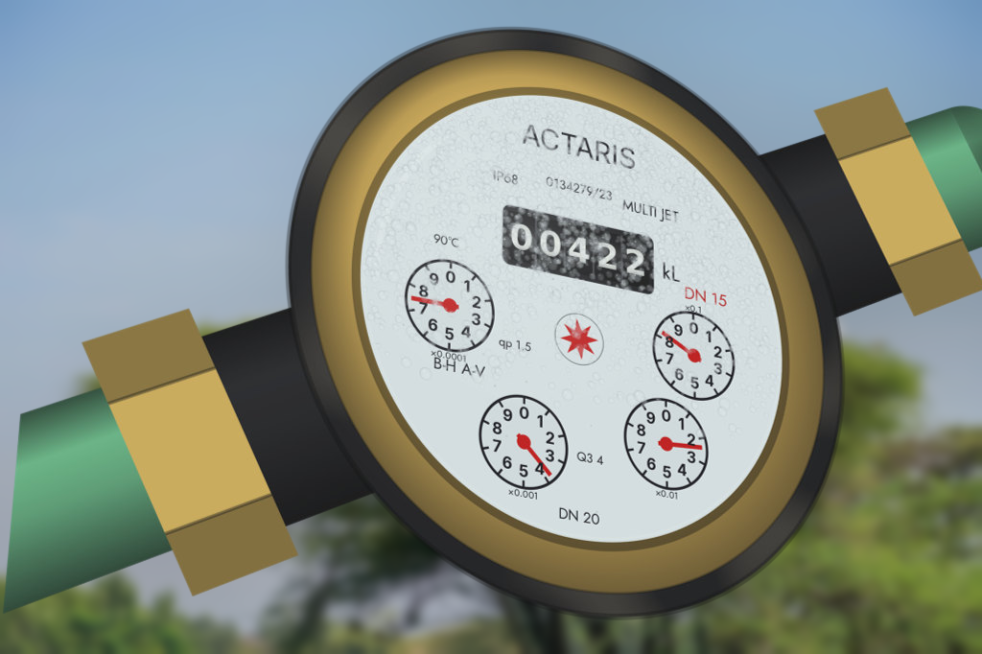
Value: 422.8237; kL
